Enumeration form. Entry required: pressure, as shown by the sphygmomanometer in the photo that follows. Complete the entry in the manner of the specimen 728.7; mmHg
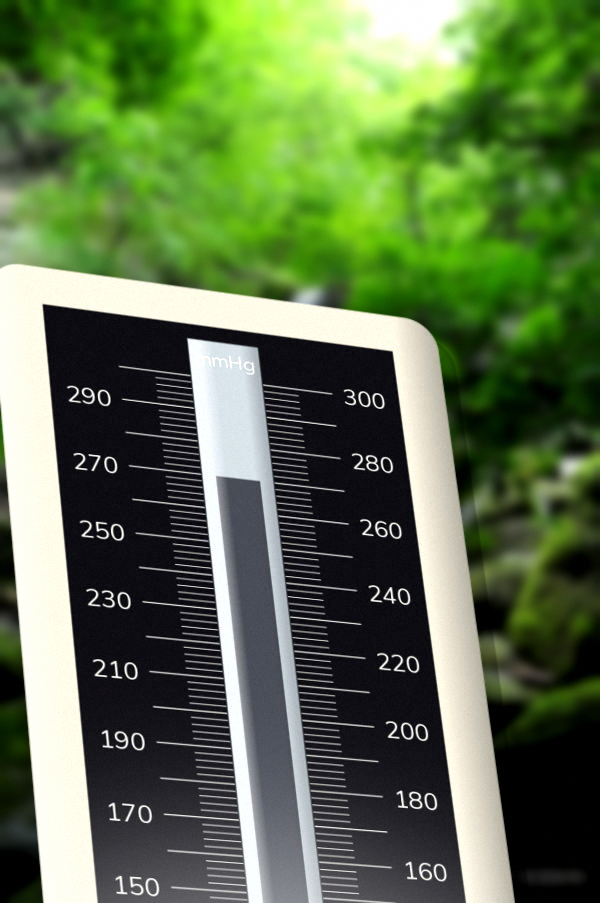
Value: 270; mmHg
